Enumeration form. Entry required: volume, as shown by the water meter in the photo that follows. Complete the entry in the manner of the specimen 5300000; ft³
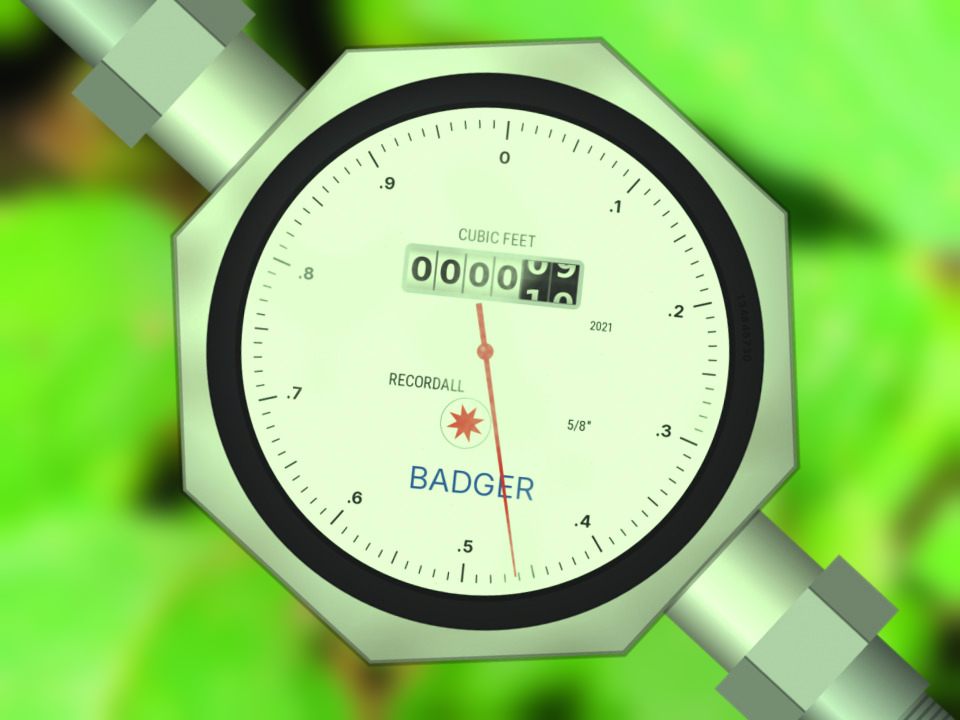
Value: 9.46; ft³
